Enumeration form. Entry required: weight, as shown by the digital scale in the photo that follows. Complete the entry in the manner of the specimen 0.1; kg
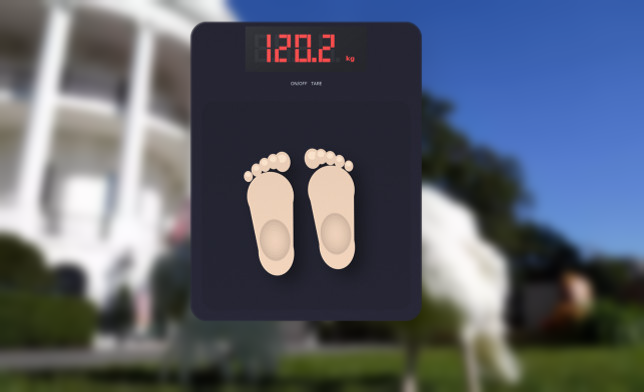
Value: 120.2; kg
